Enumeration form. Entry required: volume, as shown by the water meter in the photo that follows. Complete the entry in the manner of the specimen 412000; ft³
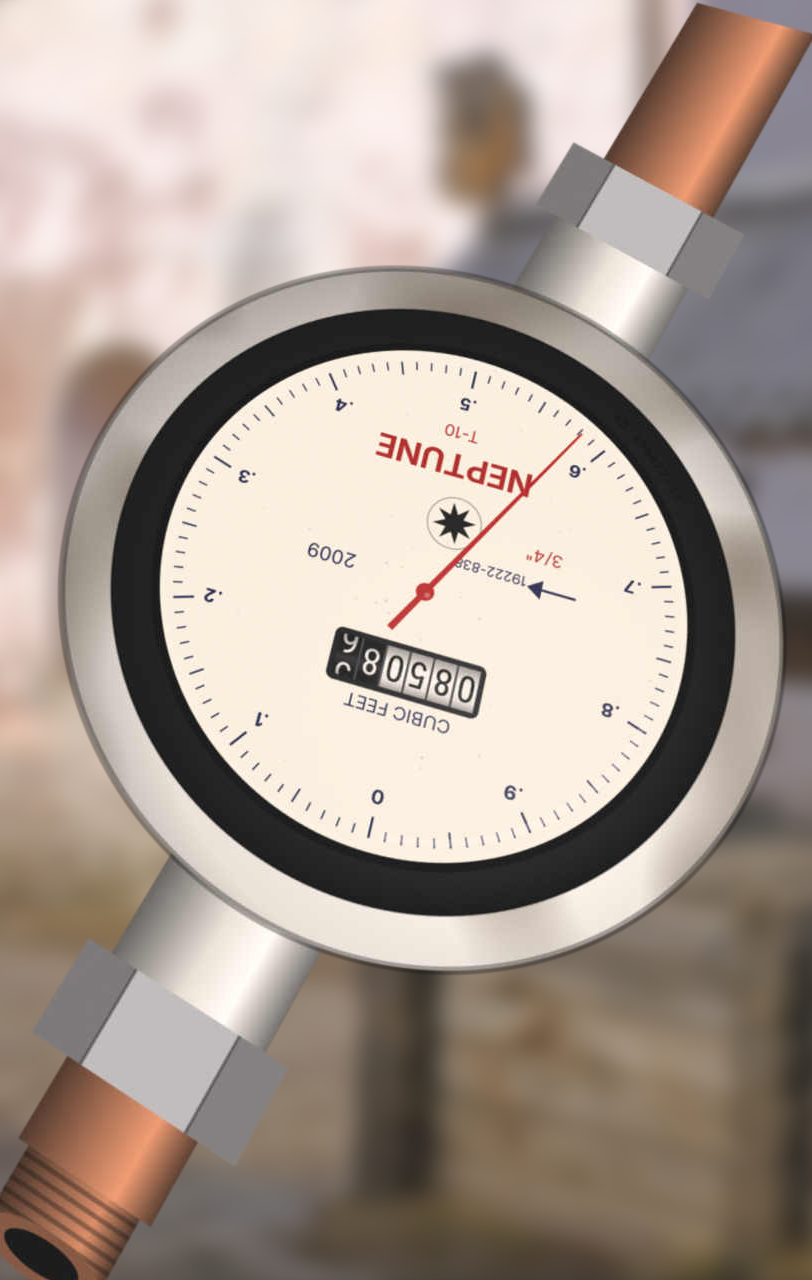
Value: 85085.58; ft³
